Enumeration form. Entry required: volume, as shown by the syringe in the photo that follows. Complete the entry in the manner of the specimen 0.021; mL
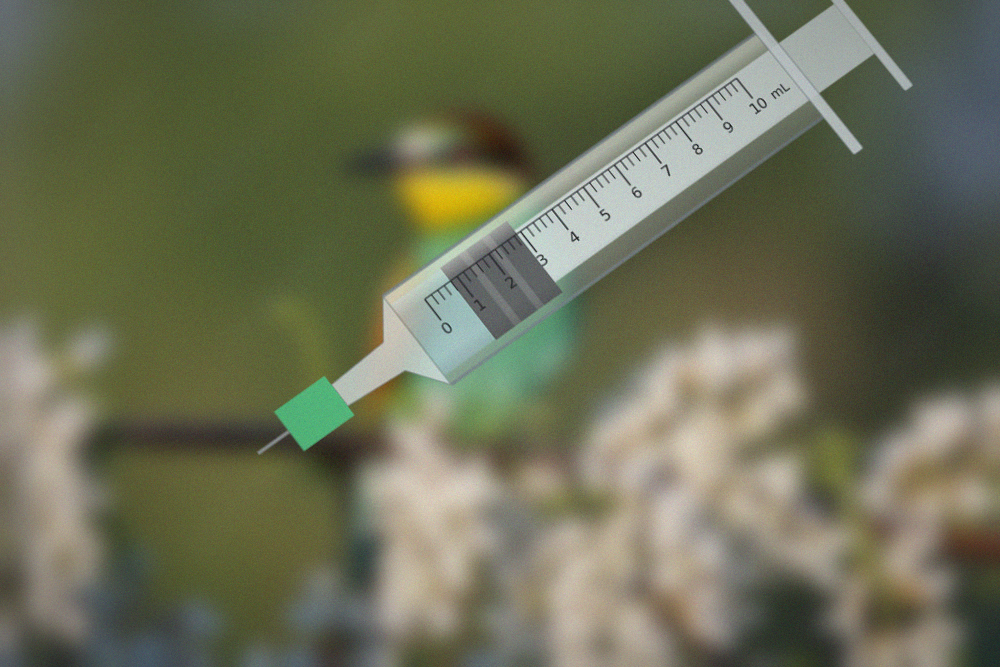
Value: 0.8; mL
